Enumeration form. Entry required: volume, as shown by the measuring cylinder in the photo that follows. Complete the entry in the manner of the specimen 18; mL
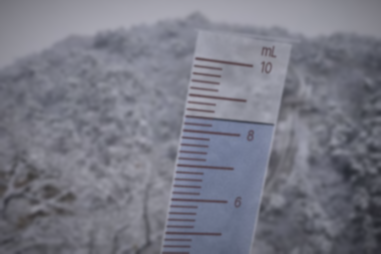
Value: 8.4; mL
